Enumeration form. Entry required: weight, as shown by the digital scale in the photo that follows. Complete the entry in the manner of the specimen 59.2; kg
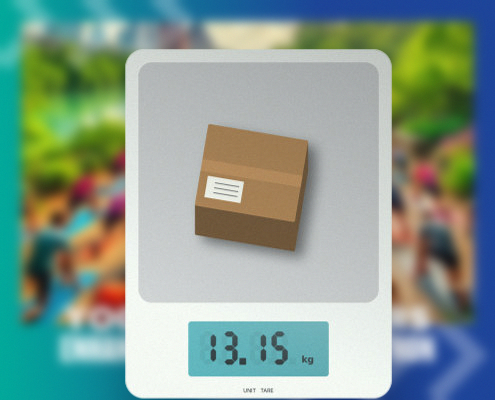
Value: 13.15; kg
